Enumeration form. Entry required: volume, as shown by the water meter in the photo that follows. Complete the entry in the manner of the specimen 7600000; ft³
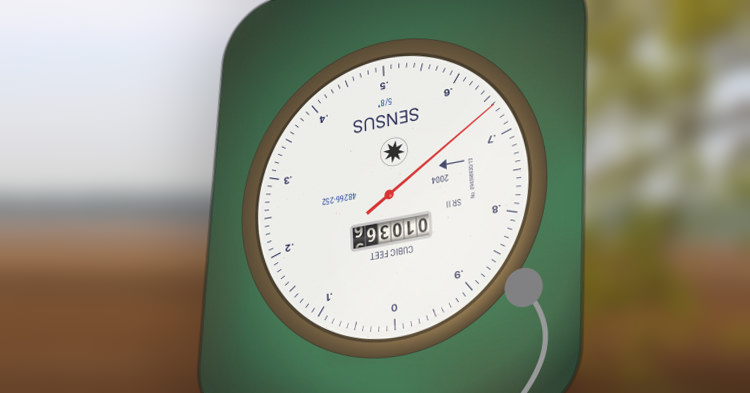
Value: 10365.66; ft³
